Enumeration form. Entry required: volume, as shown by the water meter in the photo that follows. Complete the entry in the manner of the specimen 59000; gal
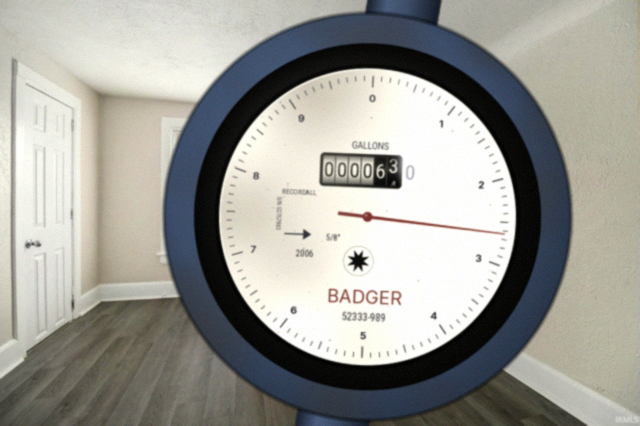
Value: 632.6; gal
